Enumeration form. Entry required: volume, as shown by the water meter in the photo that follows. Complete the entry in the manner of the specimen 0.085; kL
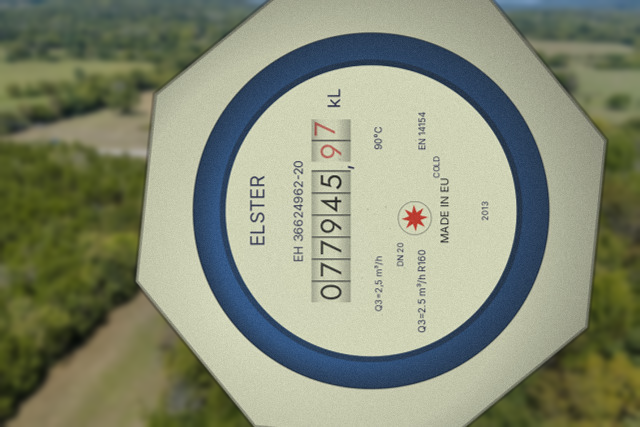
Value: 77945.97; kL
